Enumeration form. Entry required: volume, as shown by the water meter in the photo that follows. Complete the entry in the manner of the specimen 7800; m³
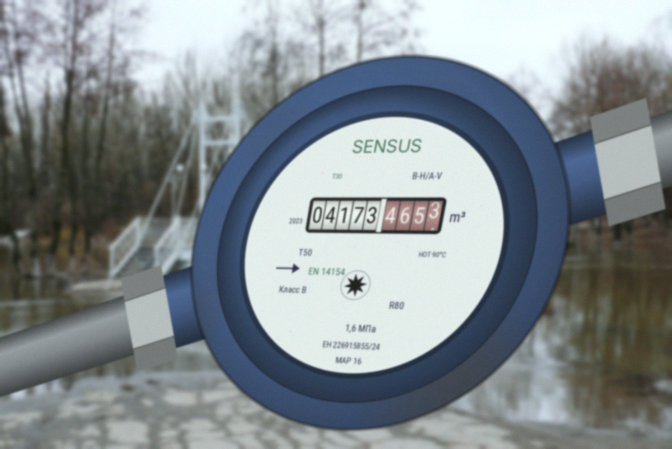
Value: 4173.4653; m³
